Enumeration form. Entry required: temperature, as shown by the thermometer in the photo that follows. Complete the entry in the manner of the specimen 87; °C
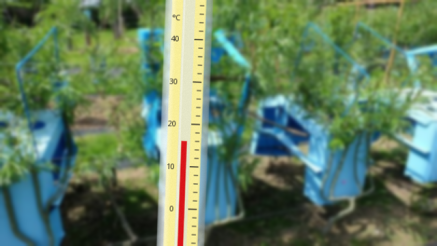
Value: 16; °C
